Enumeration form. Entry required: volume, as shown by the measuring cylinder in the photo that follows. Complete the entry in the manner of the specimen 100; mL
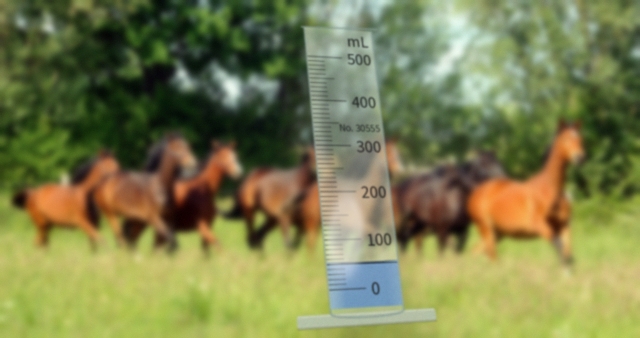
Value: 50; mL
